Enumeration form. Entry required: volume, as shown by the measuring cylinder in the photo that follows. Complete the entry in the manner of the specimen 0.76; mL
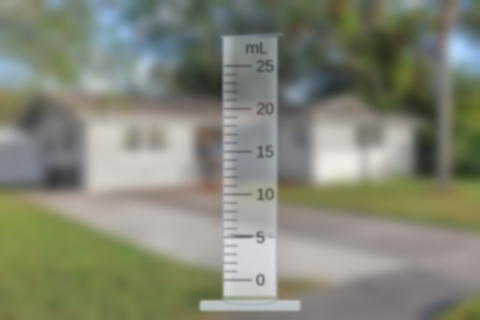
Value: 5; mL
